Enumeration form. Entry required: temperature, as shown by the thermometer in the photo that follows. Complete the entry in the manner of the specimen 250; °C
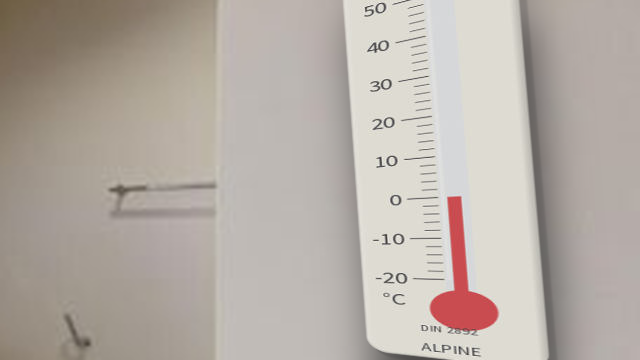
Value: 0; °C
